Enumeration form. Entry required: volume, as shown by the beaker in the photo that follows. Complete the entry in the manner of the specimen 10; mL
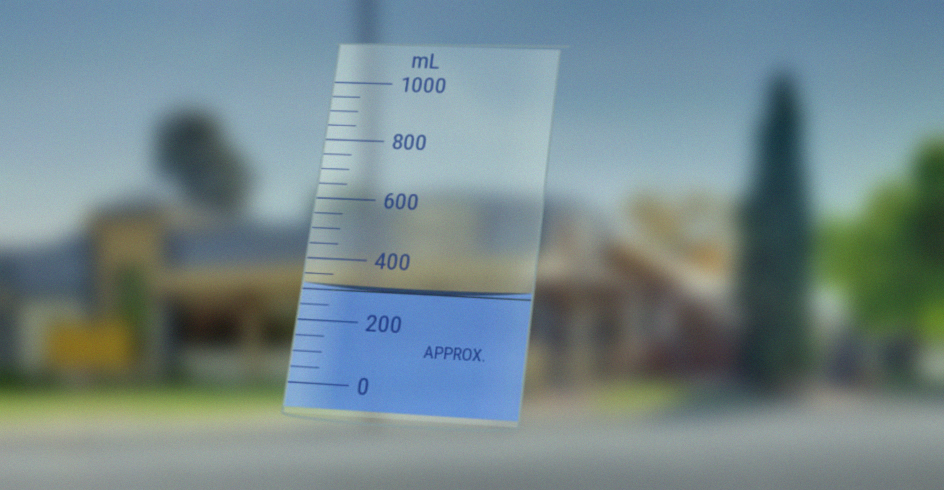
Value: 300; mL
